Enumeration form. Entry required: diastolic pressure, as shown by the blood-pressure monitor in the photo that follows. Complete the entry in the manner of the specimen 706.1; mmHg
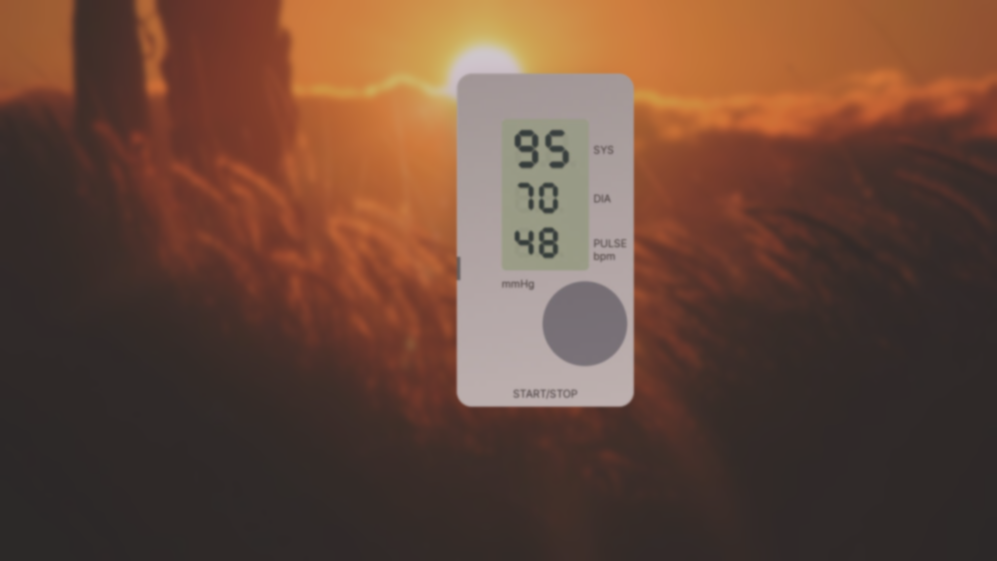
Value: 70; mmHg
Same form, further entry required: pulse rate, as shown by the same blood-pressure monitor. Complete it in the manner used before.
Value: 48; bpm
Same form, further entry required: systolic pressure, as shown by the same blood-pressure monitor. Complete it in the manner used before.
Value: 95; mmHg
